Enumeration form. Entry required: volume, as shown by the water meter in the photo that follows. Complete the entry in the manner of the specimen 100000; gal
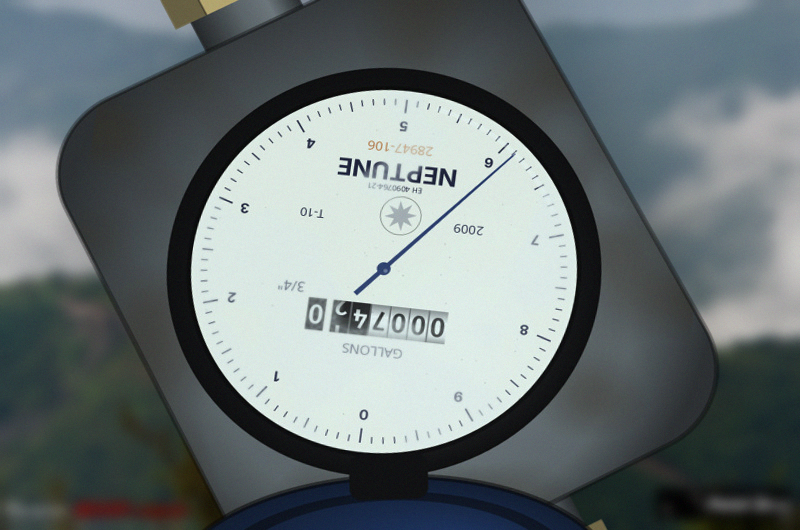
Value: 7416.1; gal
